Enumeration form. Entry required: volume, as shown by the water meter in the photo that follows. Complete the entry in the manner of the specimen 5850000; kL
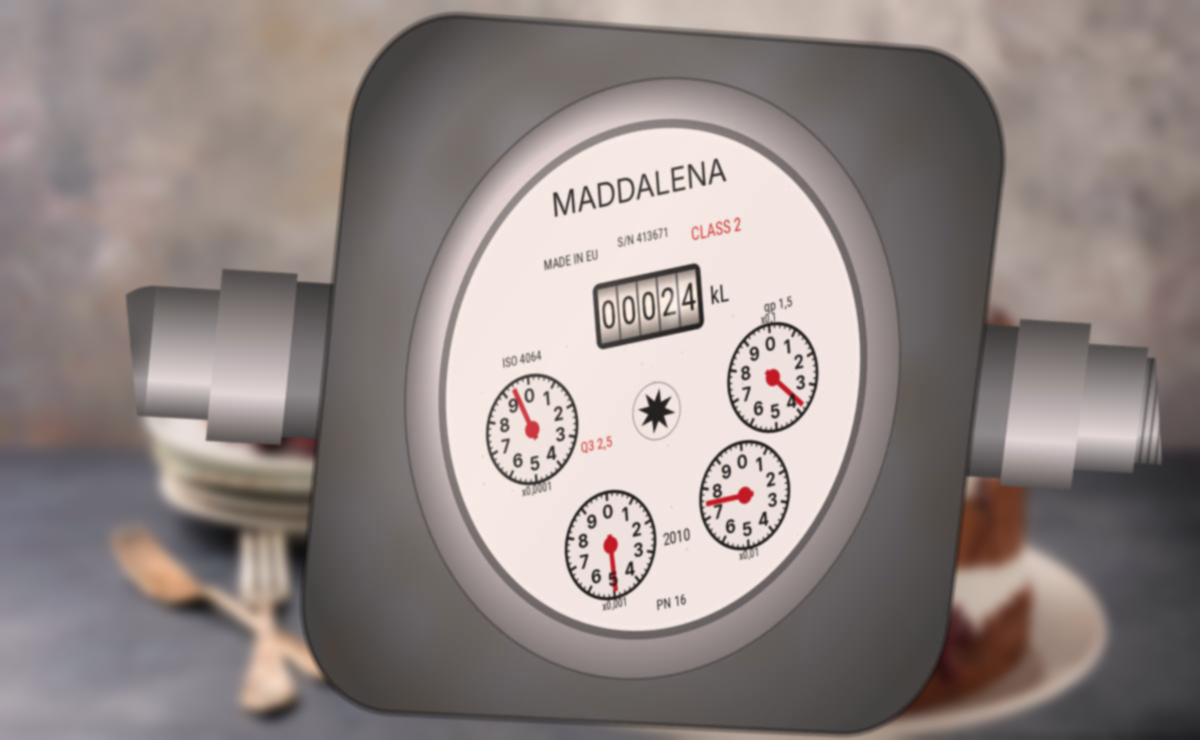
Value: 24.3749; kL
